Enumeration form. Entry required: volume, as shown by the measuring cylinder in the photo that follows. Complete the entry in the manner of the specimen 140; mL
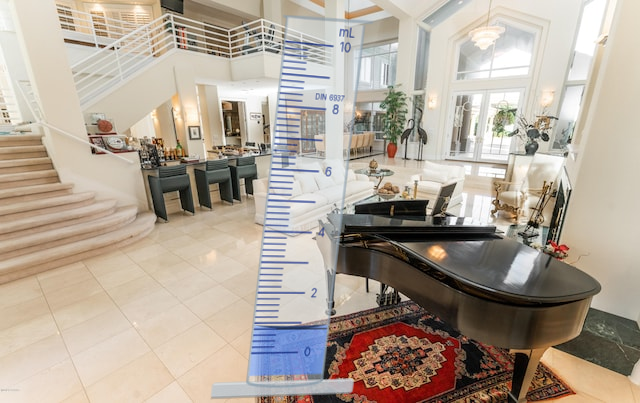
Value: 0.8; mL
